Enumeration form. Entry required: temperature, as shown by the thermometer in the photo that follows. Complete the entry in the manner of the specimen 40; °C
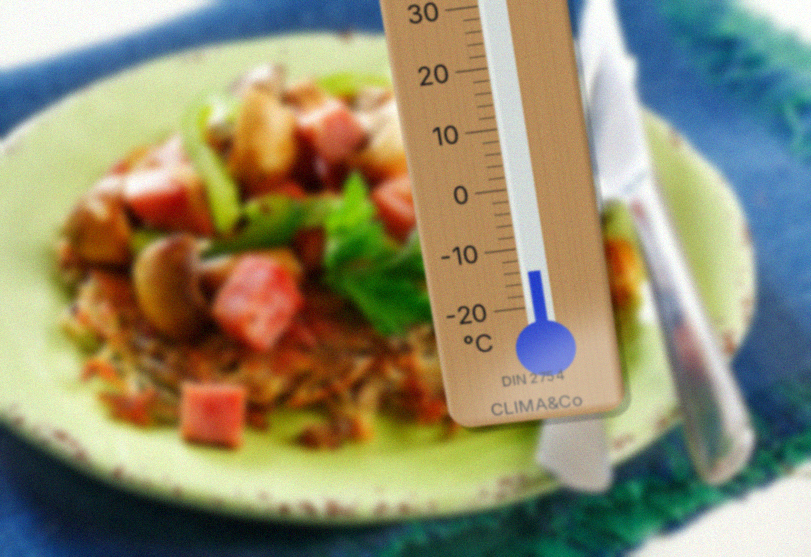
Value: -14; °C
